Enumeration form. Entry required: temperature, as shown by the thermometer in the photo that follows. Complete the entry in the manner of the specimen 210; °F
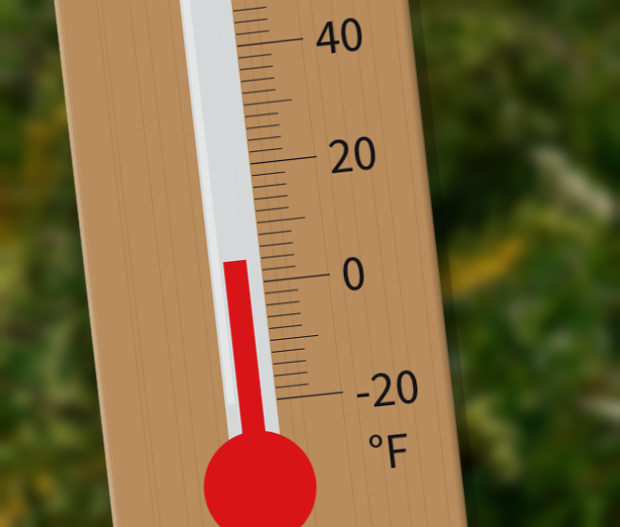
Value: 4; °F
